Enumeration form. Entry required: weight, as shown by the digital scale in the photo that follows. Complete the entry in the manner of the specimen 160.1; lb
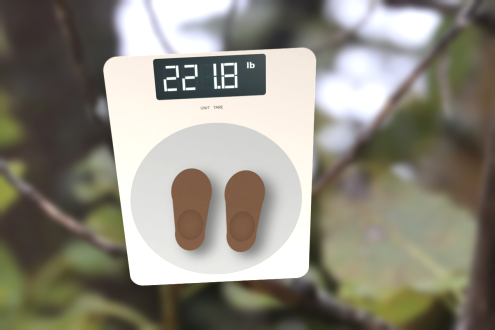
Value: 221.8; lb
